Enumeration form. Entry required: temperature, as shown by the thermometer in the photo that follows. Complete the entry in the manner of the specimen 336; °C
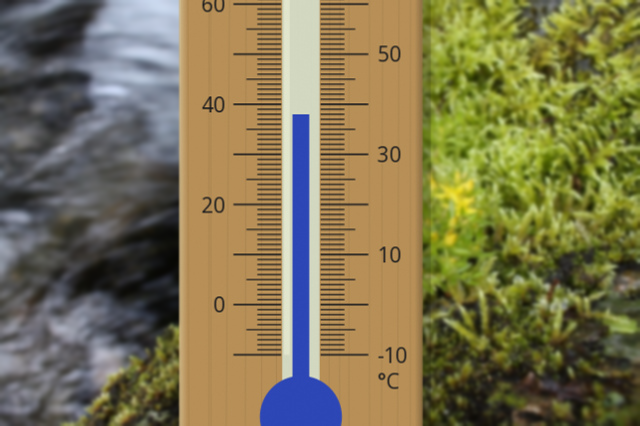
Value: 38; °C
